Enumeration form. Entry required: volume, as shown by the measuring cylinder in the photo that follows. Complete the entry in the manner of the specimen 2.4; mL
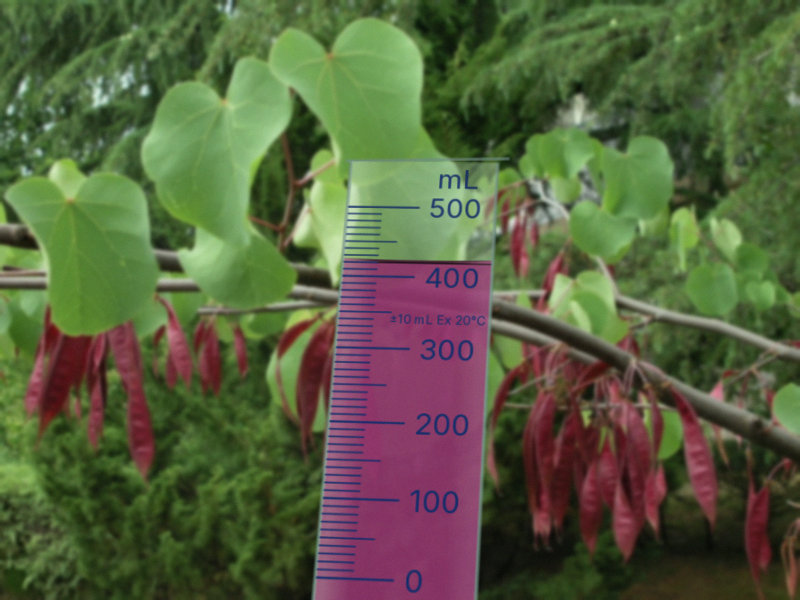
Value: 420; mL
